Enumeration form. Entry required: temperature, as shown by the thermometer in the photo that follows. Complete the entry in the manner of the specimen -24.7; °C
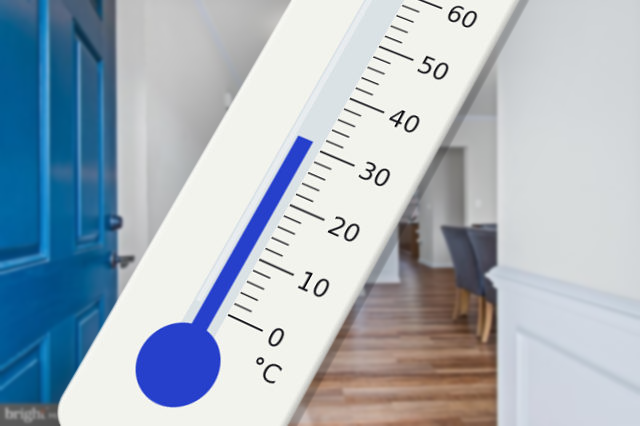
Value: 31; °C
